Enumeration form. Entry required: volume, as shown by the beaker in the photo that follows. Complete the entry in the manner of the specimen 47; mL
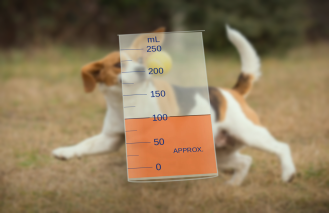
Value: 100; mL
